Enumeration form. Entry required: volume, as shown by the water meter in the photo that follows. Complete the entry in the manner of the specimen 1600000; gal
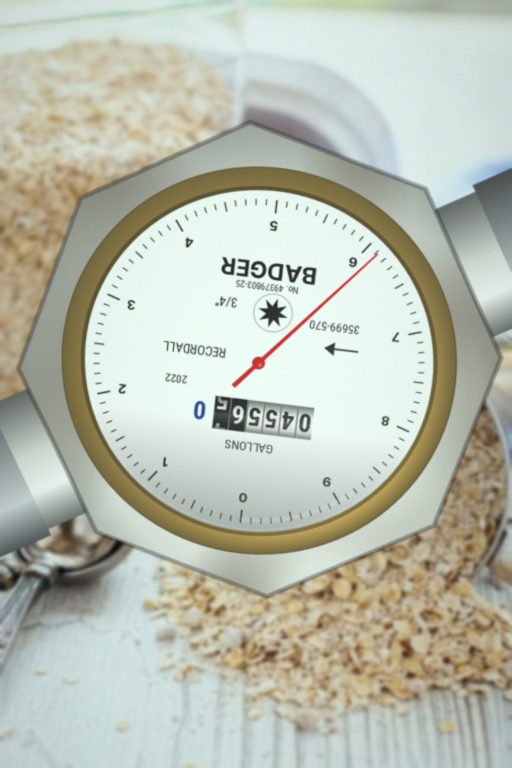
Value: 455646.1; gal
